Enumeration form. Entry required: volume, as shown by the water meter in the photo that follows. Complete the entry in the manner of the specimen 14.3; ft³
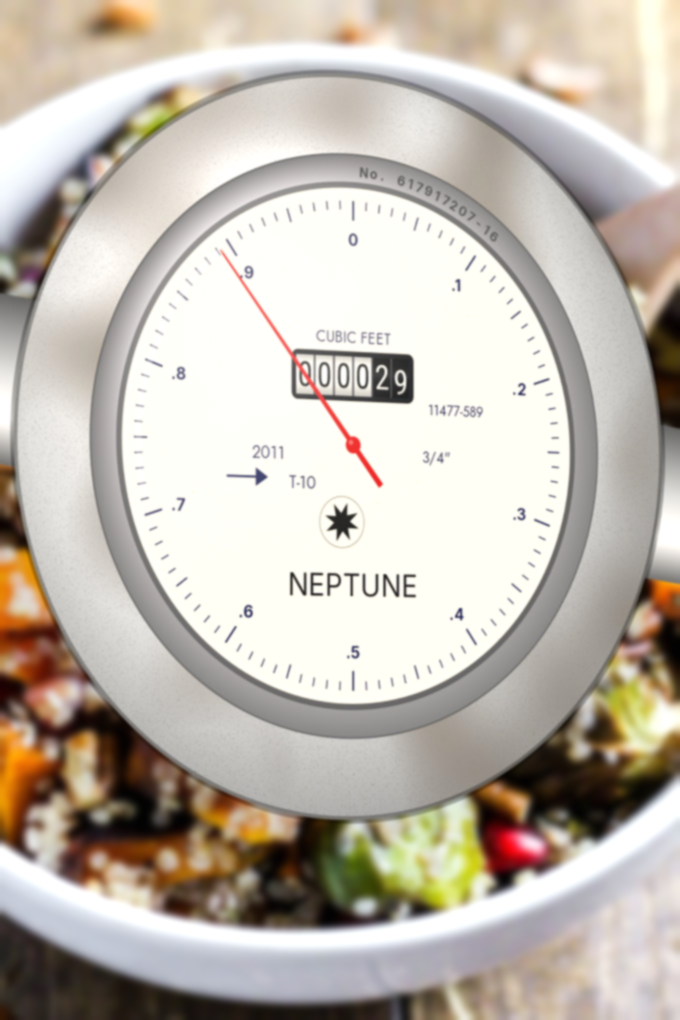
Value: 28.89; ft³
